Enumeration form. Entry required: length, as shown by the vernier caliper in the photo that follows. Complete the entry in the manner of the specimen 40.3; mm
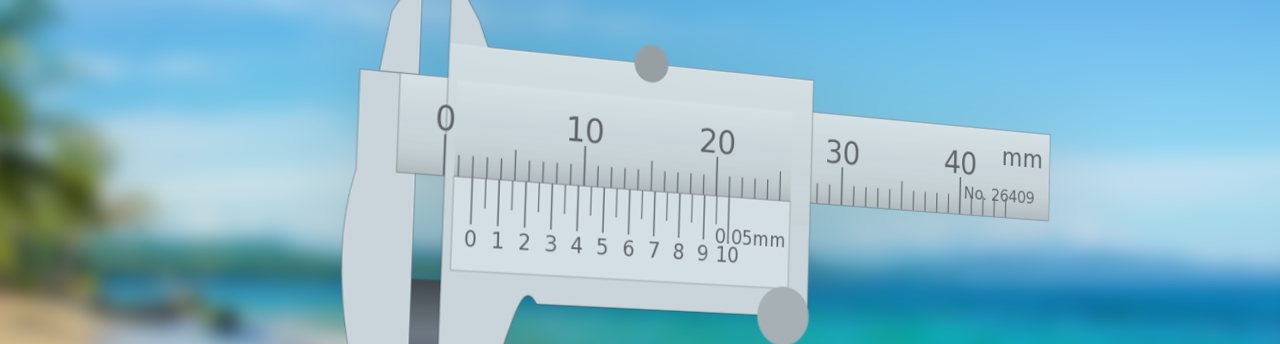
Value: 2.0; mm
